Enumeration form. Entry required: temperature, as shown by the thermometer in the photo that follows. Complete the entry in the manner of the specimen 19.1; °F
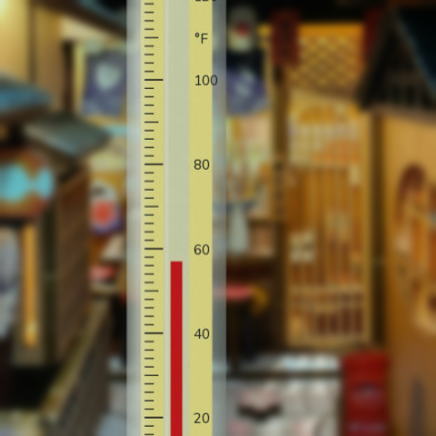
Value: 57; °F
